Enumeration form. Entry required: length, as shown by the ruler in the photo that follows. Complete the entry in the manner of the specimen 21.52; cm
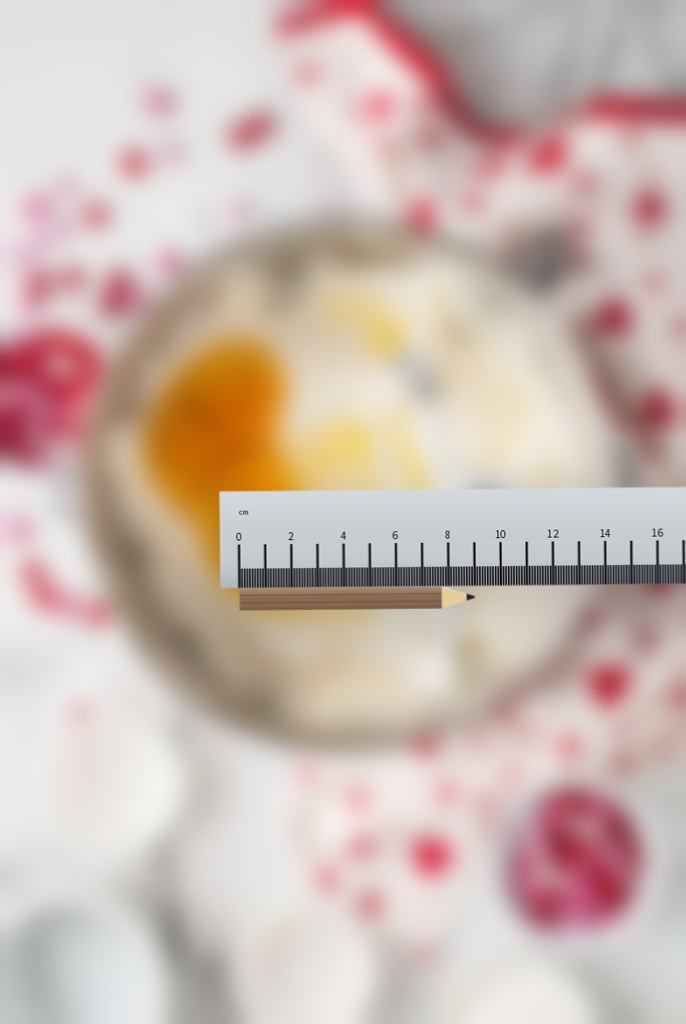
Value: 9; cm
